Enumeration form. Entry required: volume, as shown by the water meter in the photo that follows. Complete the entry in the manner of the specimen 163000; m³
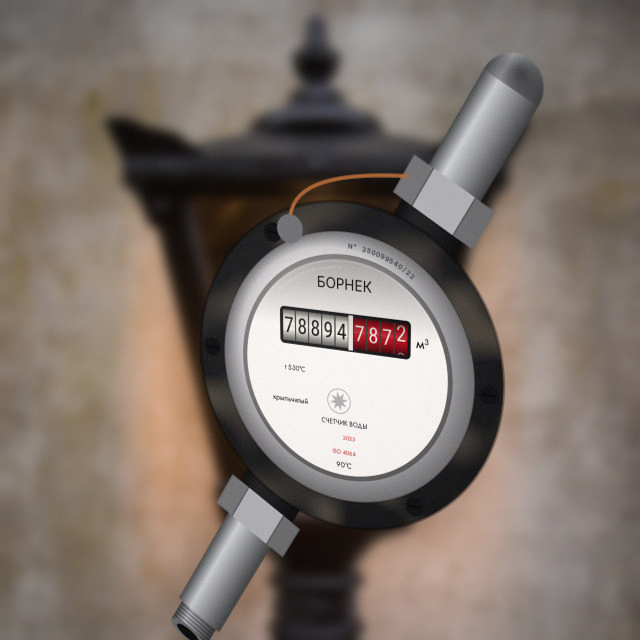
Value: 78894.7872; m³
